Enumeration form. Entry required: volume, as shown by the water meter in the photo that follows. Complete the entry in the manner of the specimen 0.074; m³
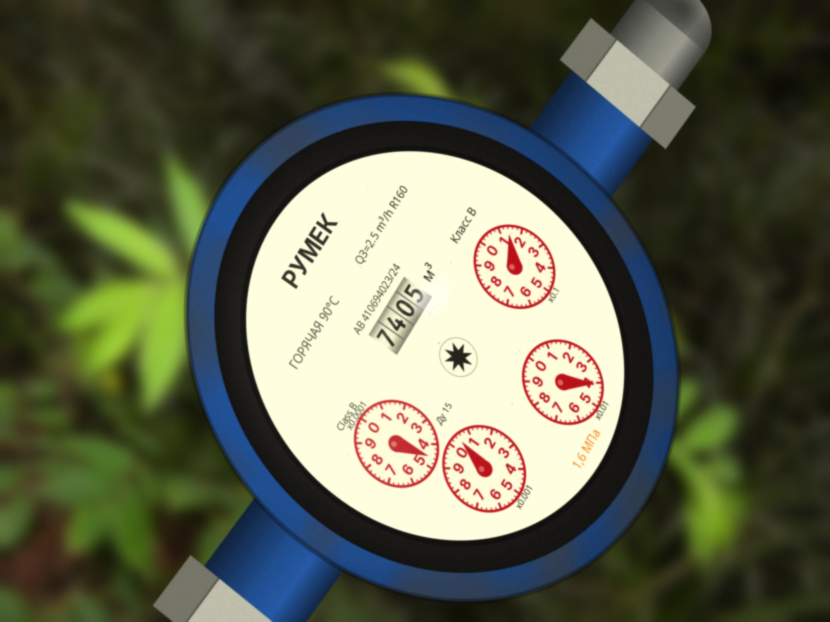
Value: 7405.1404; m³
